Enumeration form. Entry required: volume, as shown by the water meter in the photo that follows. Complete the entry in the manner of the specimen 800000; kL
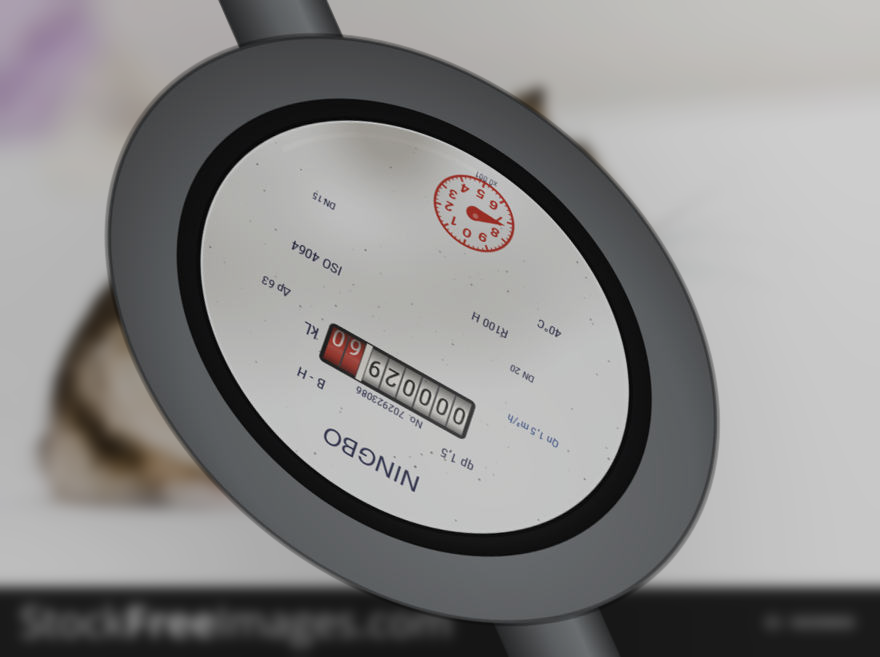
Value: 29.597; kL
